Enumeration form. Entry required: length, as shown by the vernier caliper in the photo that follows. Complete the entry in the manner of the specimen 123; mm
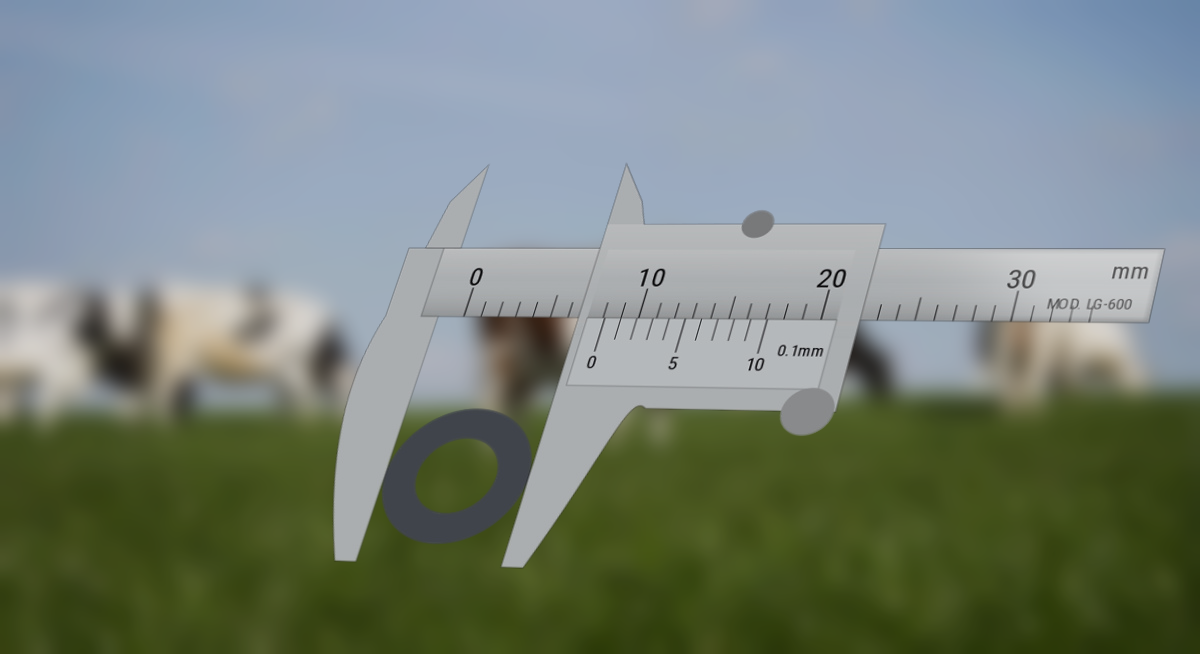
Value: 8.1; mm
